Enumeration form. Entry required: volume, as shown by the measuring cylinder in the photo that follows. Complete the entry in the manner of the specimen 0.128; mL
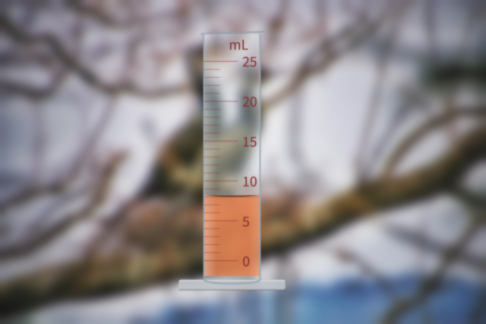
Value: 8; mL
